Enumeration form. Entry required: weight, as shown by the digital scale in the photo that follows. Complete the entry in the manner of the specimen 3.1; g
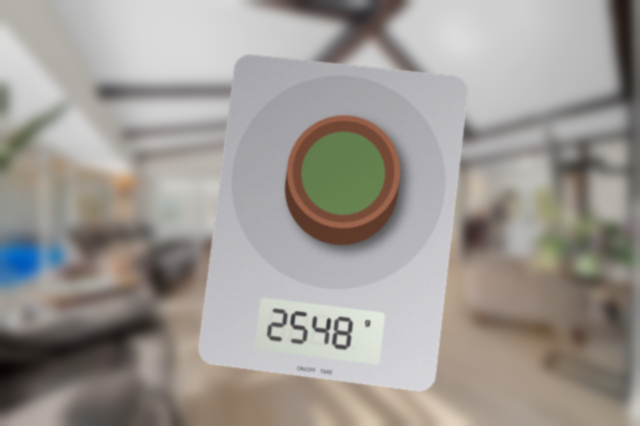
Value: 2548; g
